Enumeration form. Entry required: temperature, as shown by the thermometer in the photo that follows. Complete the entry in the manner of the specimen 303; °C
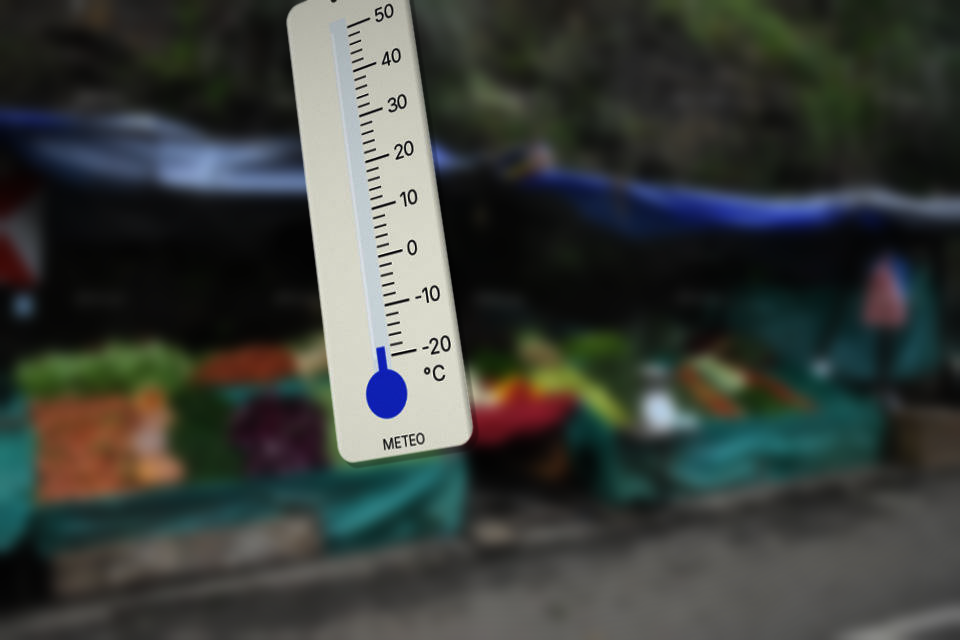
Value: -18; °C
